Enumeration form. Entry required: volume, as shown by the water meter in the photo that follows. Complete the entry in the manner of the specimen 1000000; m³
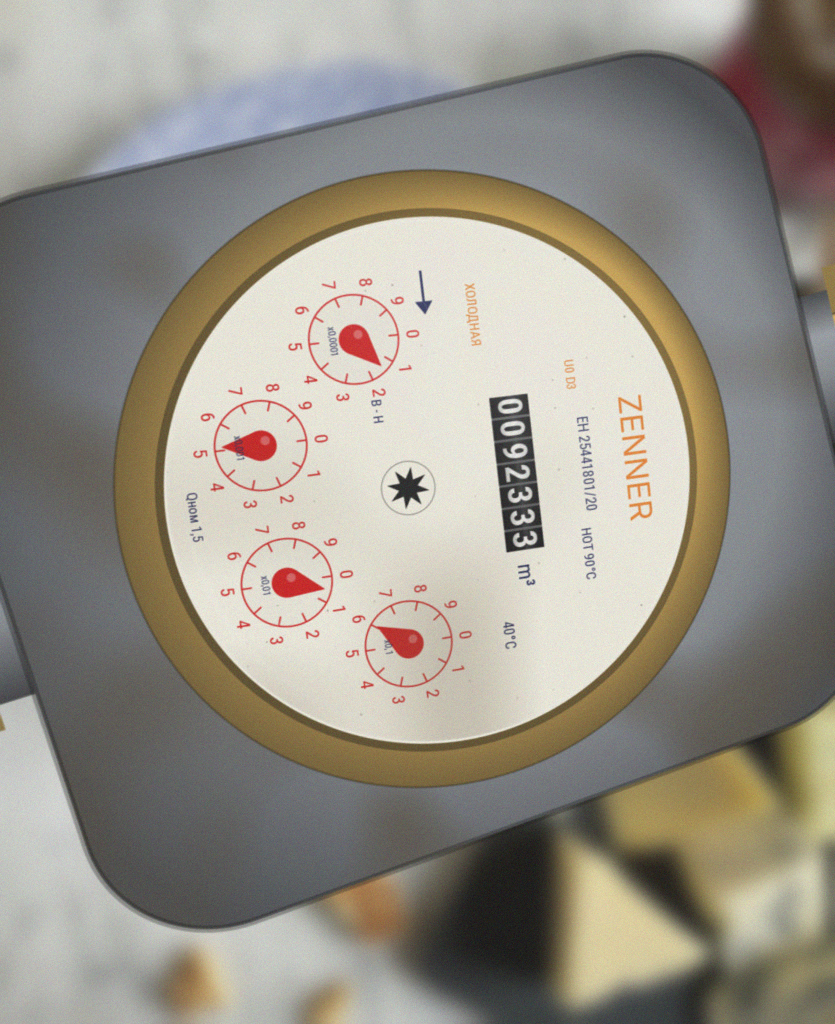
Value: 92333.6051; m³
